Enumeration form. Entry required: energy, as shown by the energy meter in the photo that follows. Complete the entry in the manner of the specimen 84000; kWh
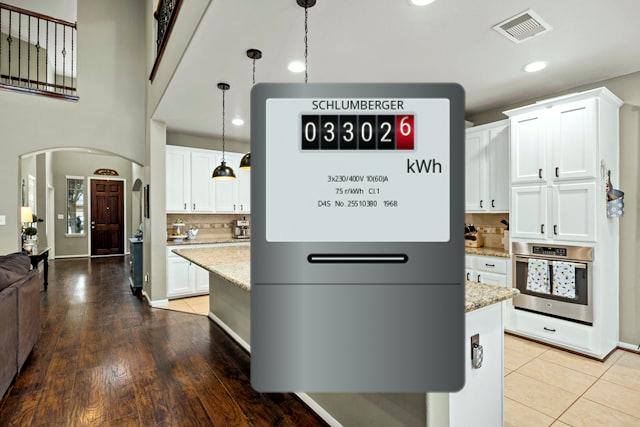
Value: 3302.6; kWh
